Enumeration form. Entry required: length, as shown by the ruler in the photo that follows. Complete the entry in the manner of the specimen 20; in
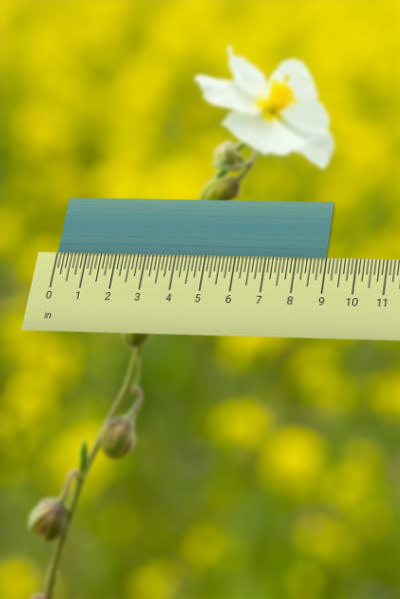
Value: 9; in
